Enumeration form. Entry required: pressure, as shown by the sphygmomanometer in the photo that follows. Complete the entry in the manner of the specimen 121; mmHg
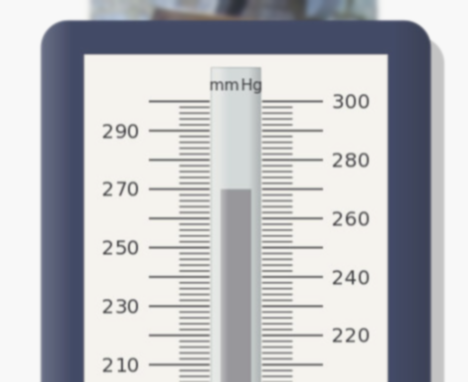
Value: 270; mmHg
